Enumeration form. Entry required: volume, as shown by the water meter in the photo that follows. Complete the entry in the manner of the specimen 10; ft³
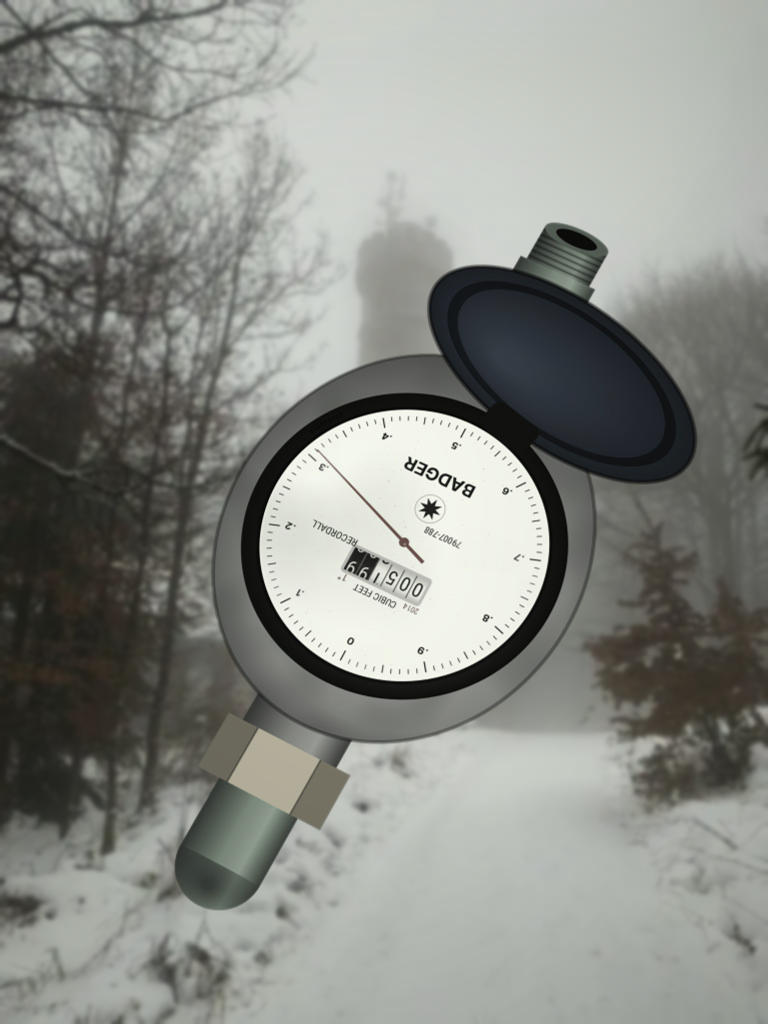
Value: 5199.31; ft³
